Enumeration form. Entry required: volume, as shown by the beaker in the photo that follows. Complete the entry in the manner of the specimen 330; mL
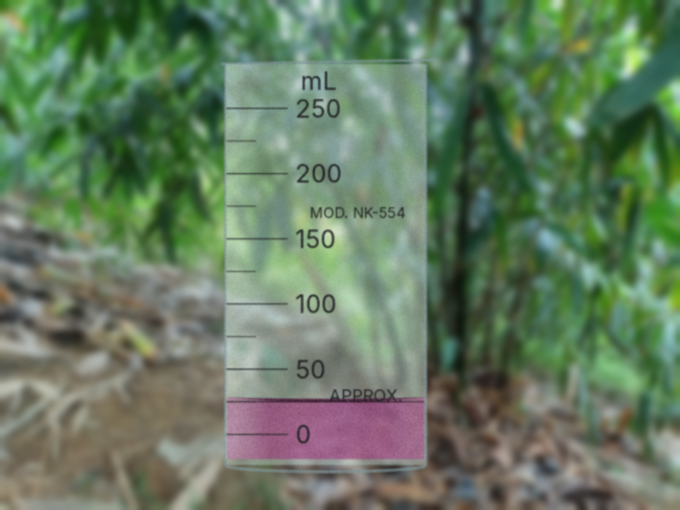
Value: 25; mL
